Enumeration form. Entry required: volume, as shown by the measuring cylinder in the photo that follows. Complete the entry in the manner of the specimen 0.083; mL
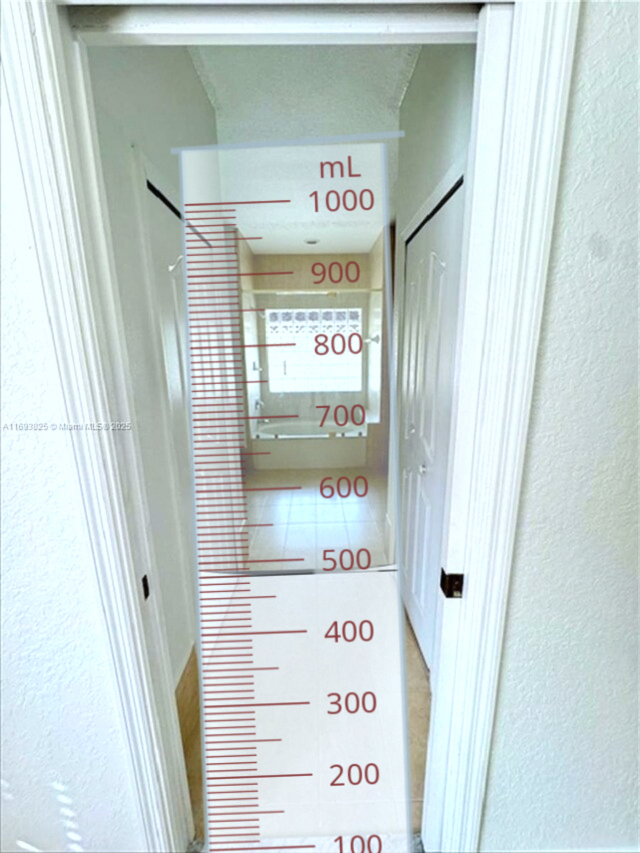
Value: 480; mL
